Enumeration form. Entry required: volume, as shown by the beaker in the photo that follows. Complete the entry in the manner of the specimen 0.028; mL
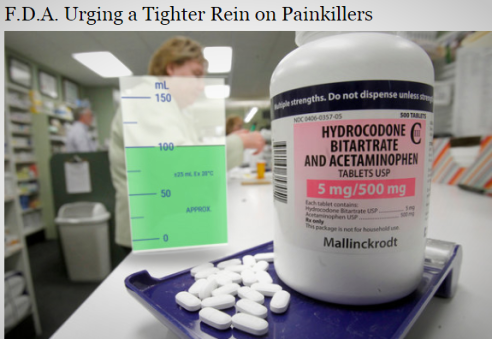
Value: 100; mL
